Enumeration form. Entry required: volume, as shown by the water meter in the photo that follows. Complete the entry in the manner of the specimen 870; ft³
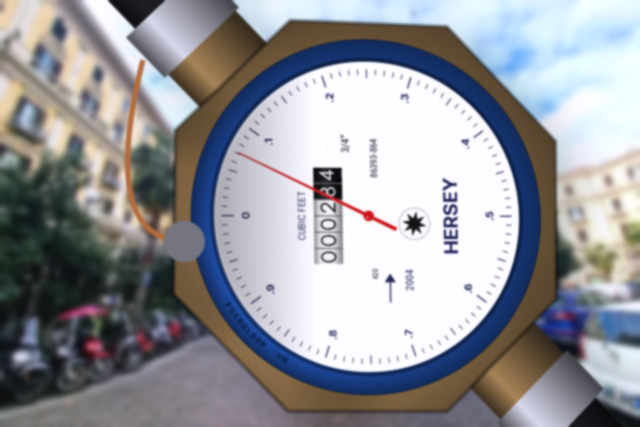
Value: 284.07; ft³
